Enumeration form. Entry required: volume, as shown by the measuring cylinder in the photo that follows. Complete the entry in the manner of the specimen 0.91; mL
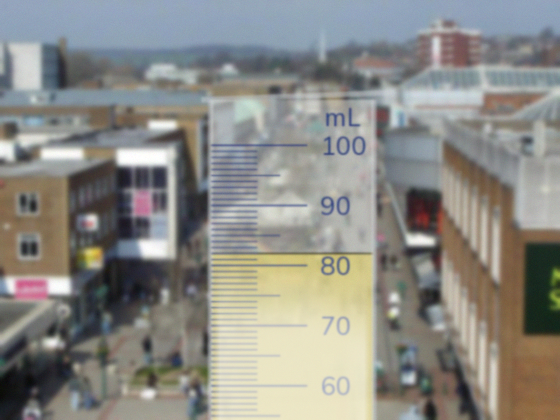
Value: 82; mL
